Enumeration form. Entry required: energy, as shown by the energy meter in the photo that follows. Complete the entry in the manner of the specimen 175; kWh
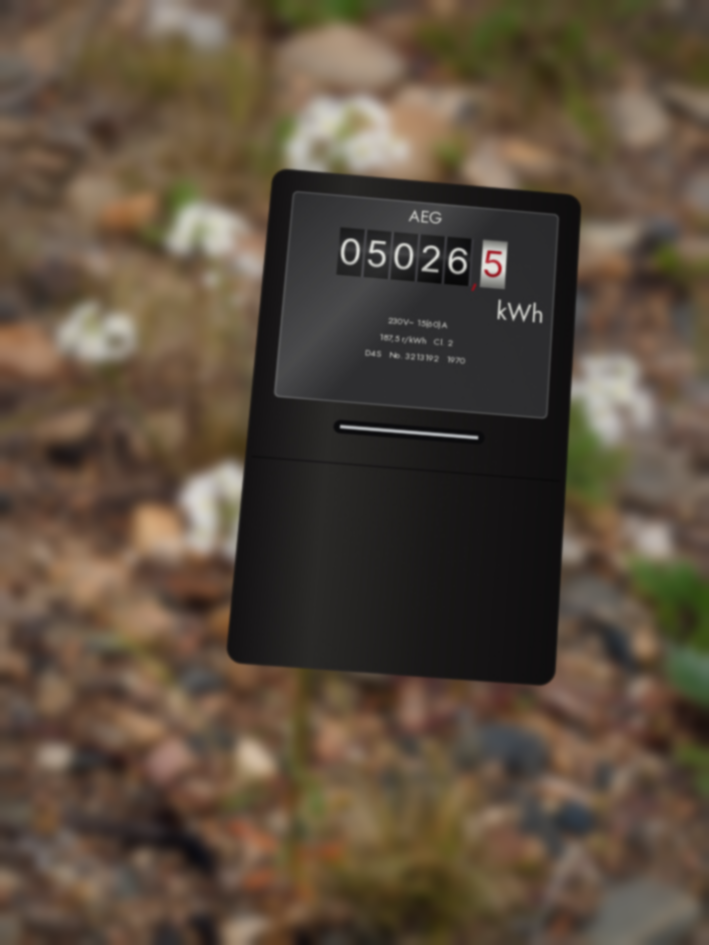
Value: 5026.5; kWh
